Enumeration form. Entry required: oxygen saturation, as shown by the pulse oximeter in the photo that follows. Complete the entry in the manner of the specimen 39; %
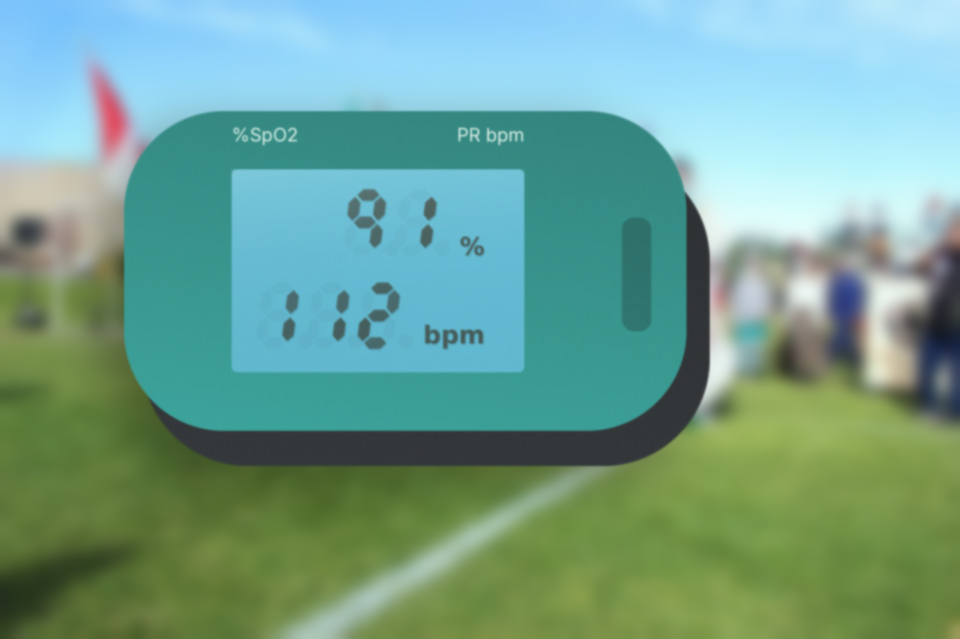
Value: 91; %
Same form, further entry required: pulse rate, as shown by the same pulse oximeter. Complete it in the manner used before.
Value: 112; bpm
